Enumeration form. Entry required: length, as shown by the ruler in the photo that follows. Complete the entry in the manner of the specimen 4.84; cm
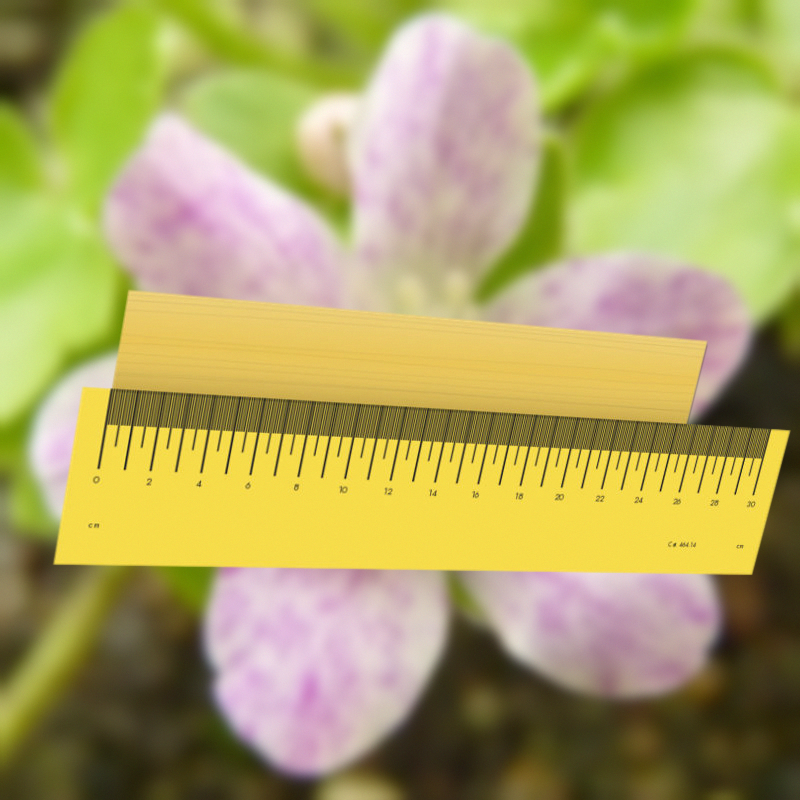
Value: 25.5; cm
